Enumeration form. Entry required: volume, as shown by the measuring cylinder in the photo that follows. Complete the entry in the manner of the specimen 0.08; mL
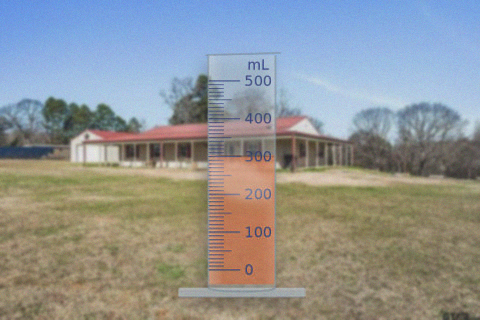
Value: 300; mL
